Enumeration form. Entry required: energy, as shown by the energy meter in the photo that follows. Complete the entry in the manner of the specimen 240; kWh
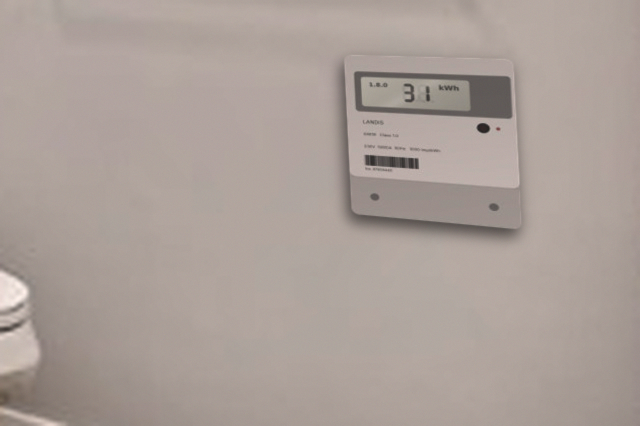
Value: 31; kWh
